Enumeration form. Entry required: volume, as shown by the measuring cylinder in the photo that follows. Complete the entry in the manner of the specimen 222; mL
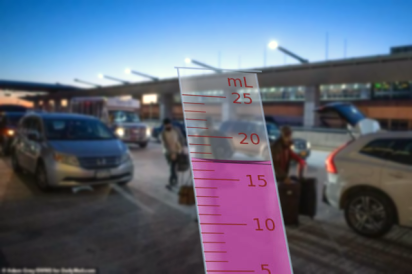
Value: 17; mL
